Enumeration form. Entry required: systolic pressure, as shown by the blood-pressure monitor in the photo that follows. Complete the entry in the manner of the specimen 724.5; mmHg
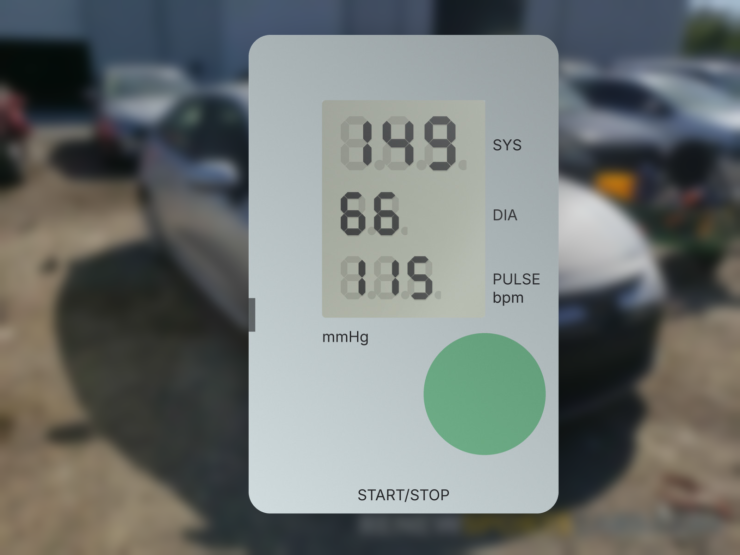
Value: 149; mmHg
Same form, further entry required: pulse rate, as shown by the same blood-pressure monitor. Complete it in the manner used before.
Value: 115; bpm
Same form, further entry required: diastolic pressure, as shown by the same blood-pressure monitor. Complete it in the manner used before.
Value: 66; mmHg
